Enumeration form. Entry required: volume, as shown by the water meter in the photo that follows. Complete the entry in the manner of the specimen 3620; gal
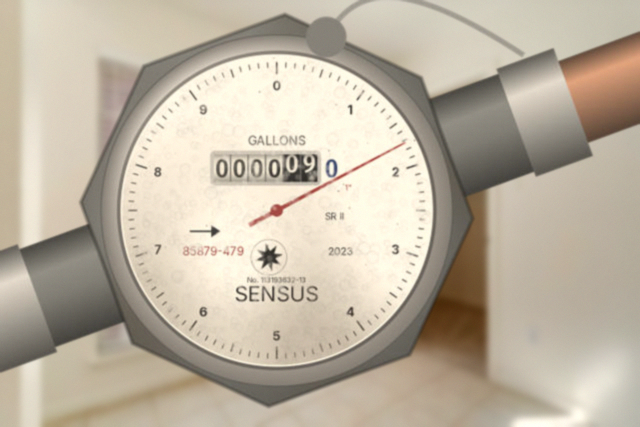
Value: 91.7; gal
